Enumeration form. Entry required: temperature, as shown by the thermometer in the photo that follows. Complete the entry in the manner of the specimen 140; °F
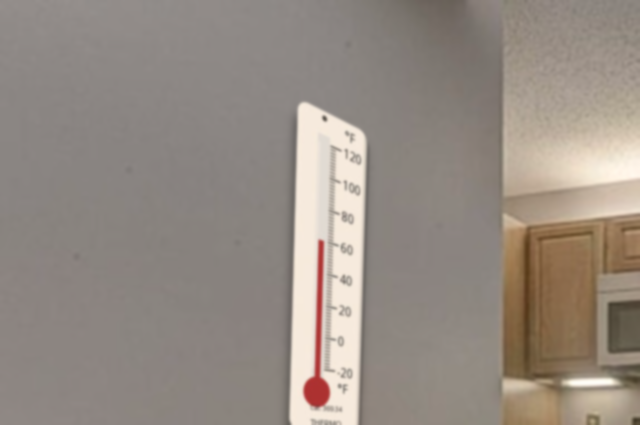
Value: 60; °F
